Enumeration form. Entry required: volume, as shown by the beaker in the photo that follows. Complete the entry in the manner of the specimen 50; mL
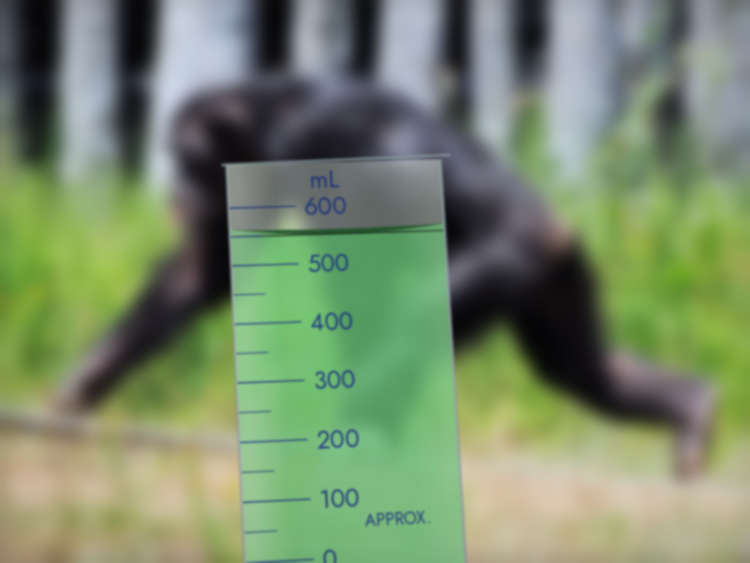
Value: 550; mL
